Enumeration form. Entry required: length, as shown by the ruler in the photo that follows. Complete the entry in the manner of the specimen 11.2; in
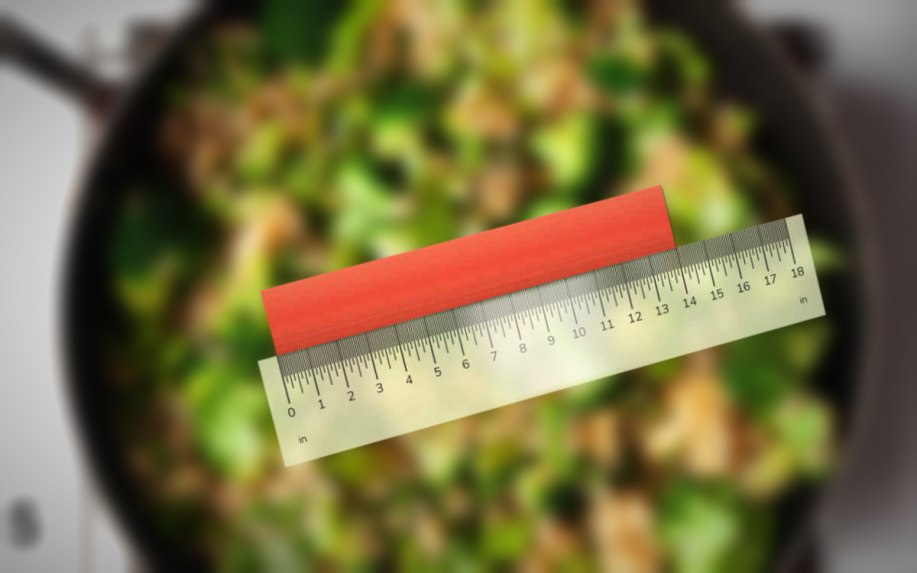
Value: 14; in
